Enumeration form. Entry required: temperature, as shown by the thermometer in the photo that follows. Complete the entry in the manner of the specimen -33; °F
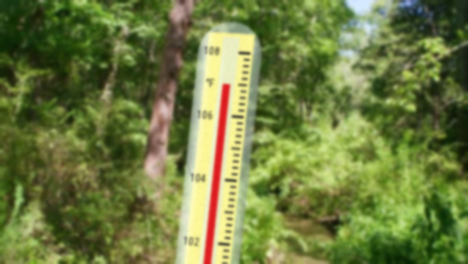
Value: 107; °F
